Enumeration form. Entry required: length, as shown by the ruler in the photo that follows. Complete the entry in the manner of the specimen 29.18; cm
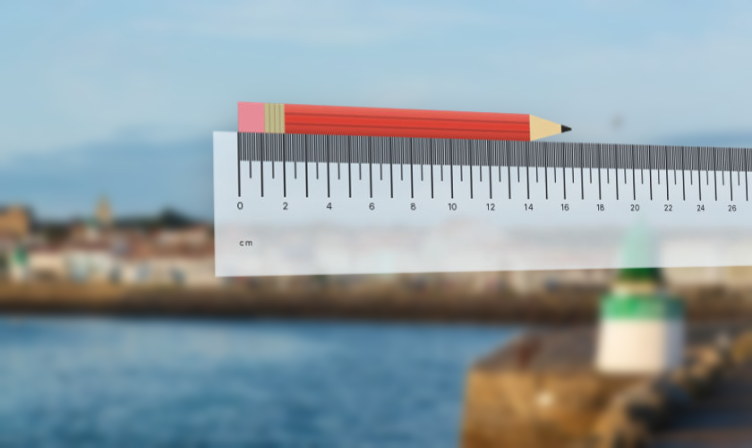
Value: 16.5; cm
